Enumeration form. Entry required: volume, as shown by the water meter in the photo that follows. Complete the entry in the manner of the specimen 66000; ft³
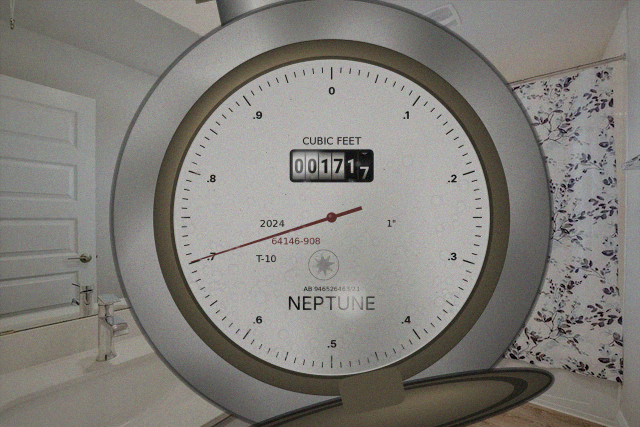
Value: 1716.70; ft³
